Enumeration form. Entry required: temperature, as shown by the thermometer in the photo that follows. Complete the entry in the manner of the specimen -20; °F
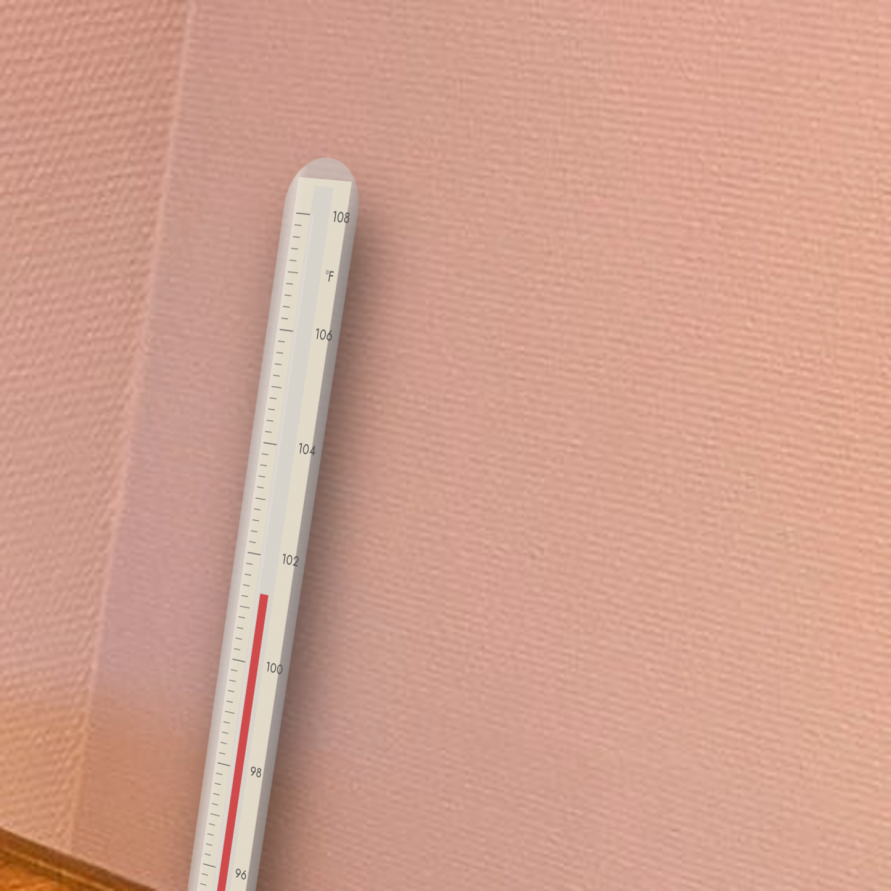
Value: 101.3; °F
